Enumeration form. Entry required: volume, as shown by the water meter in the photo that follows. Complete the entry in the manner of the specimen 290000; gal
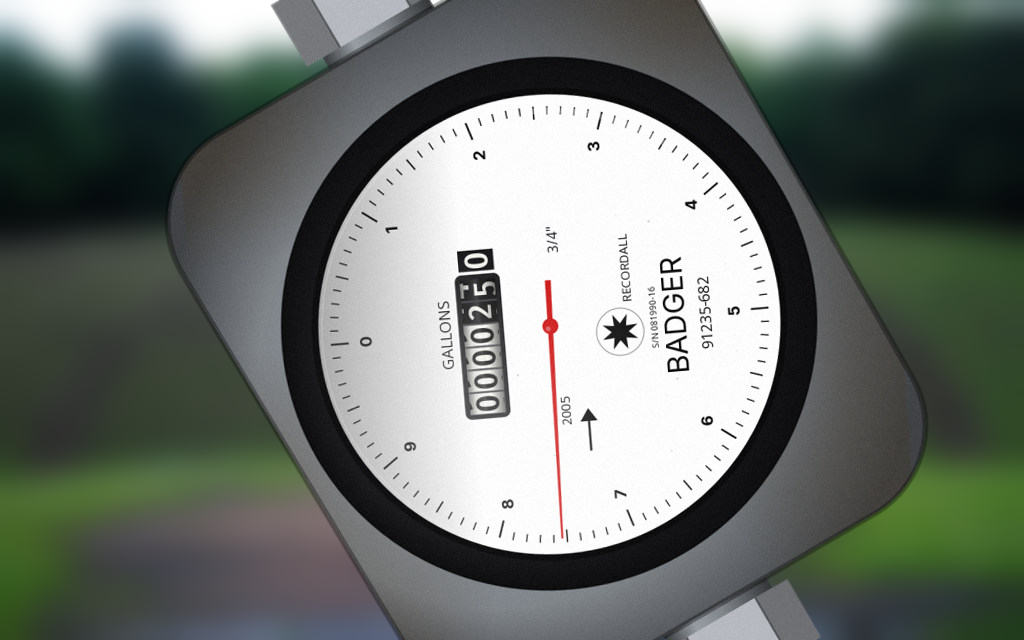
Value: 247.5; gal
